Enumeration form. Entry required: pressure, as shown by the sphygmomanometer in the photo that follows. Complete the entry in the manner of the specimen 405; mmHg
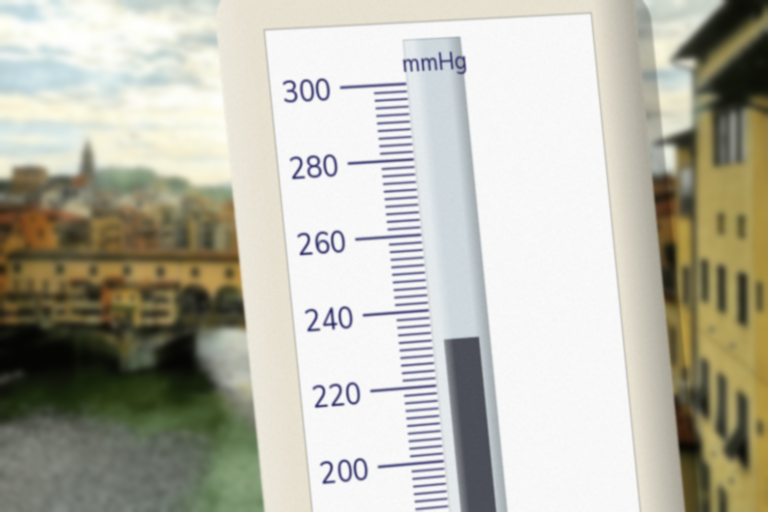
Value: 232; mmHg
